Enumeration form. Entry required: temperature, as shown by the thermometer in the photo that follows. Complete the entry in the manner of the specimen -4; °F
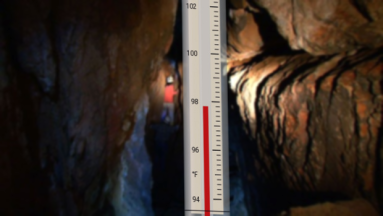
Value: 97.8; °F
